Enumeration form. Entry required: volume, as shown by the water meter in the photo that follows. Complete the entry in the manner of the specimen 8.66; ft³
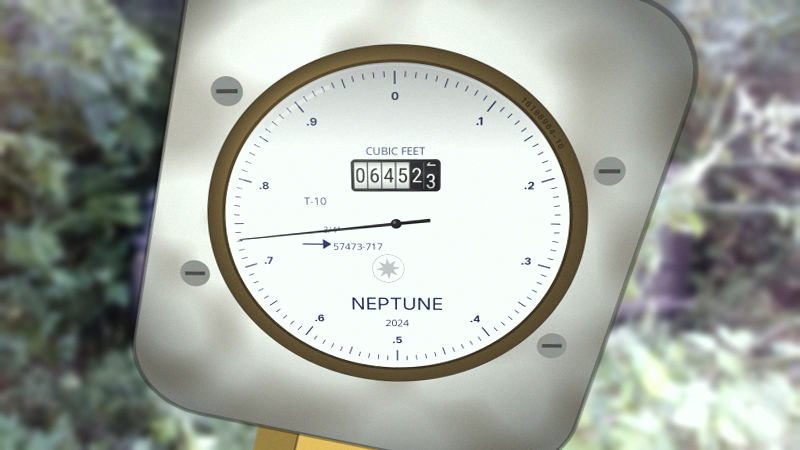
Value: 64522.73; ft³
